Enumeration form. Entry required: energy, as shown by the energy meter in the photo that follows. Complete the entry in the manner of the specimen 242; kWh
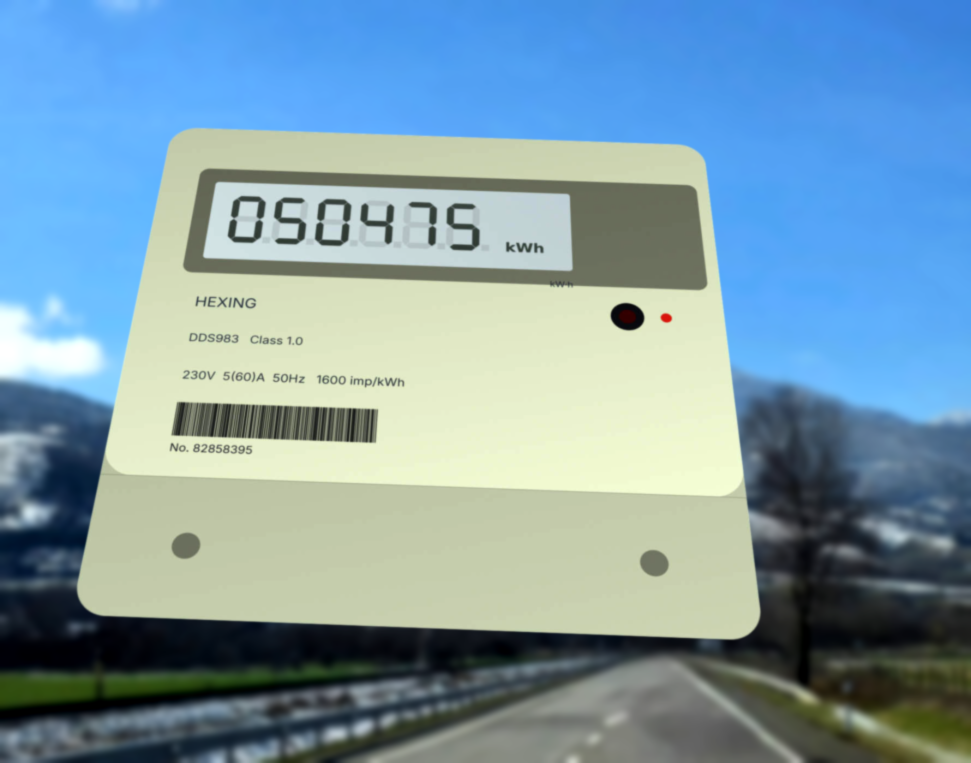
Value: 50475; kWh
